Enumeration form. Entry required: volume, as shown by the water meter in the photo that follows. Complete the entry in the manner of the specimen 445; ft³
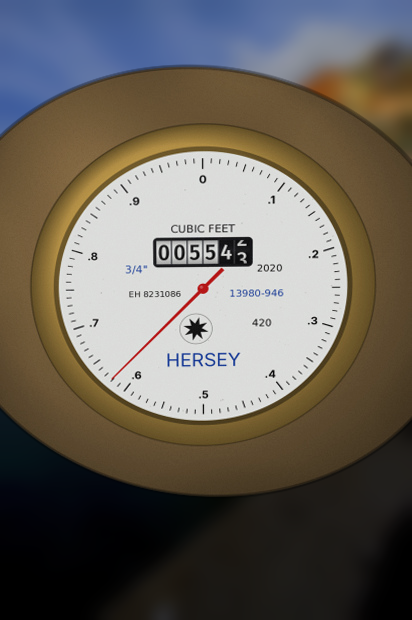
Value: 5542.62; ft³
